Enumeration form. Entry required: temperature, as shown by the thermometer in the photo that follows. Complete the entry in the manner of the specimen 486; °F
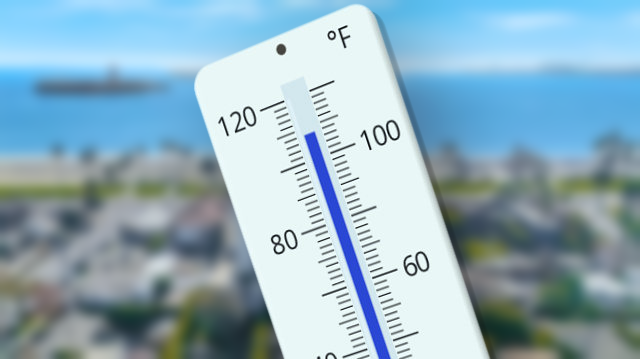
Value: 108; °F
